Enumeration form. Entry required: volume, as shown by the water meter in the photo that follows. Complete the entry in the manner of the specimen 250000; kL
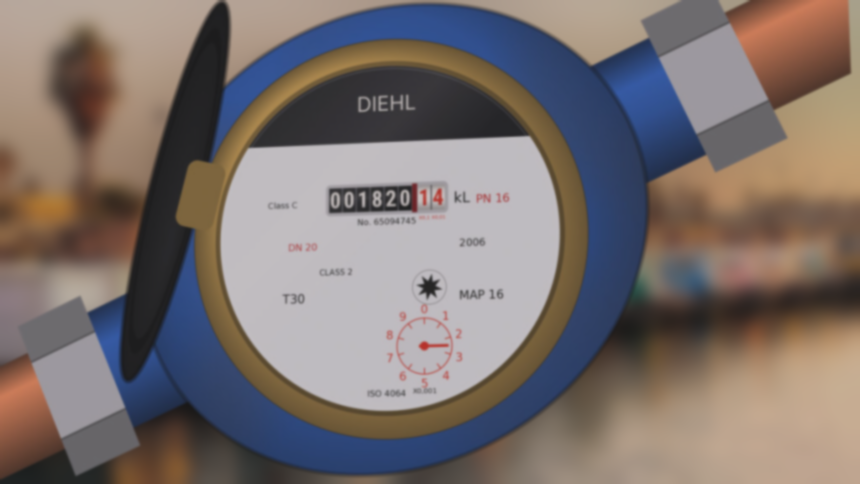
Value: 1820.142; kL
